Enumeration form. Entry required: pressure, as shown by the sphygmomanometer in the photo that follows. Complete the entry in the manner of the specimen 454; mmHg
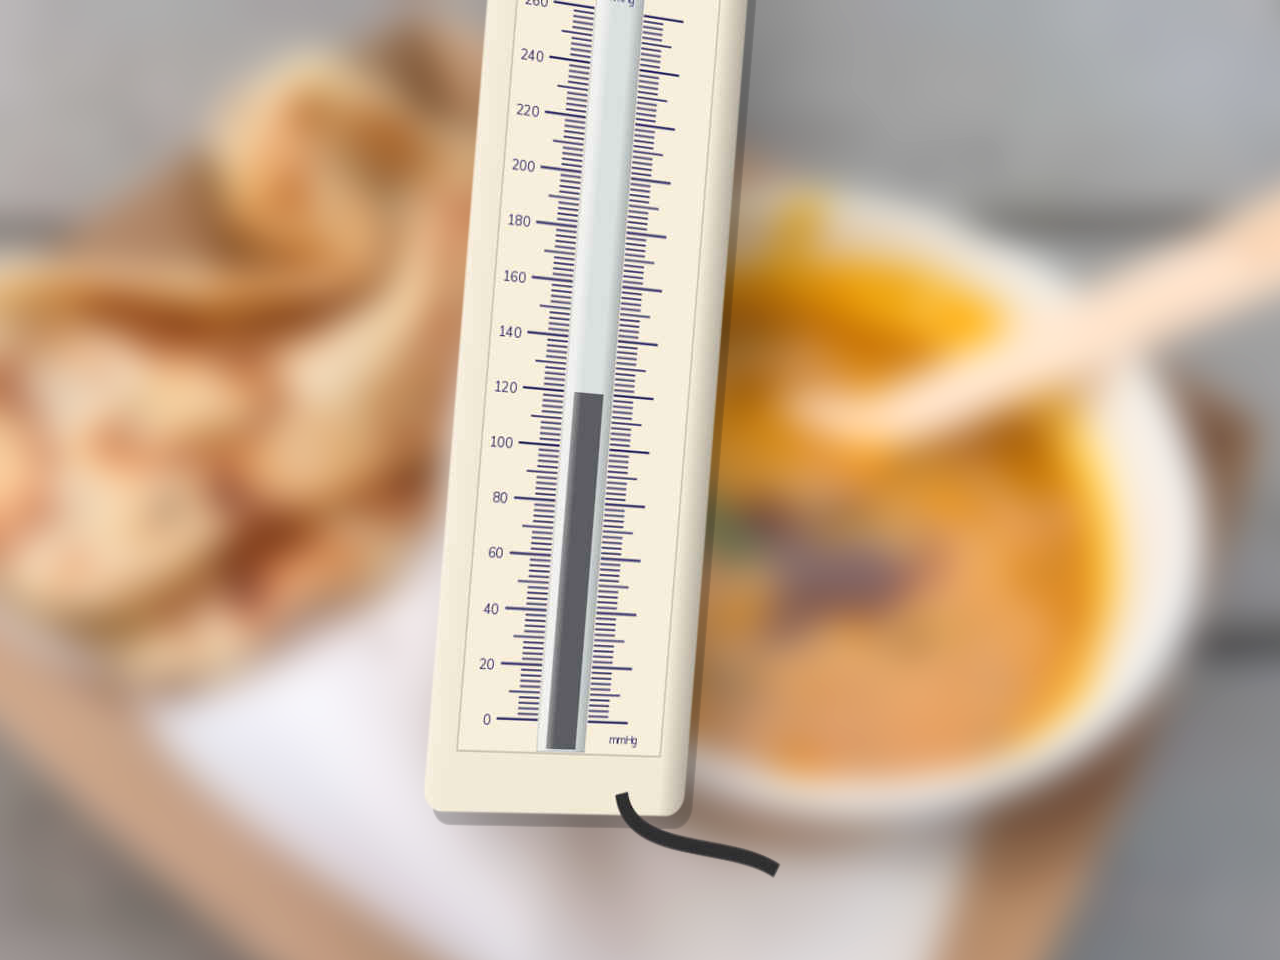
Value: 120; mmHg
